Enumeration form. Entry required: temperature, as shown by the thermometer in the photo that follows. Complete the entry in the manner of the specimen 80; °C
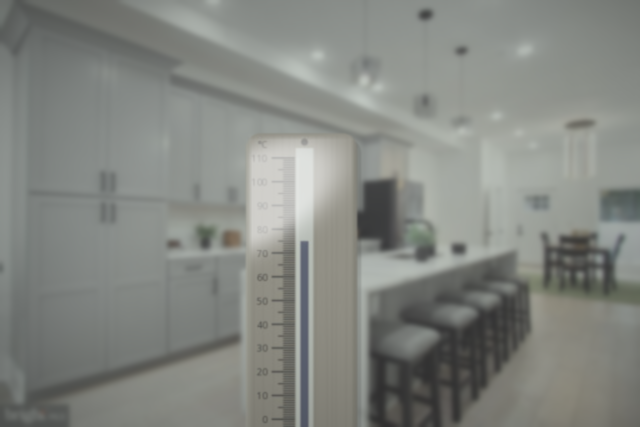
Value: 75; °C
